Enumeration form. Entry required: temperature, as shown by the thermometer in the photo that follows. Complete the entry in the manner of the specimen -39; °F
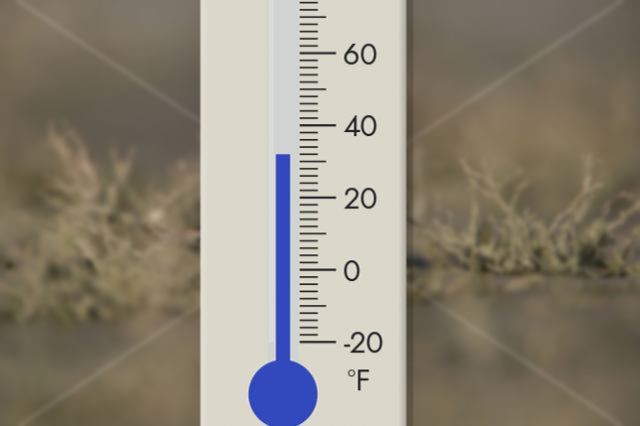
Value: 32; °F
